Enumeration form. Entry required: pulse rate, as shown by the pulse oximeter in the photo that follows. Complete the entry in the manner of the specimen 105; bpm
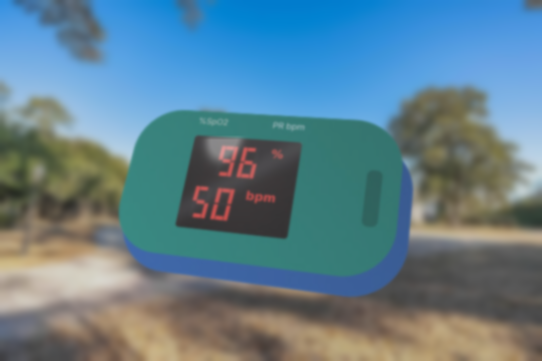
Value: 50; bpm
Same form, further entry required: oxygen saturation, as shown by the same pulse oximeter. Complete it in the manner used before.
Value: 96; %
